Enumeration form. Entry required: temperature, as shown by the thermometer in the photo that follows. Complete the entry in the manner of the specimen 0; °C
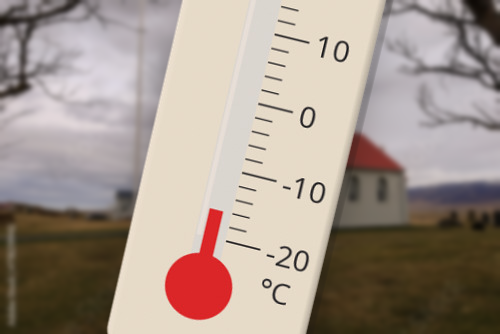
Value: -16; °C
